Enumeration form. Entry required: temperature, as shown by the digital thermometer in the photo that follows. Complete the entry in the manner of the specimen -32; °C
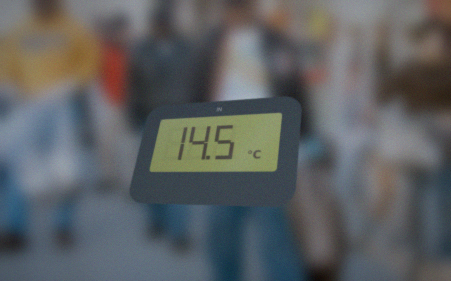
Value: 14.5; °C
